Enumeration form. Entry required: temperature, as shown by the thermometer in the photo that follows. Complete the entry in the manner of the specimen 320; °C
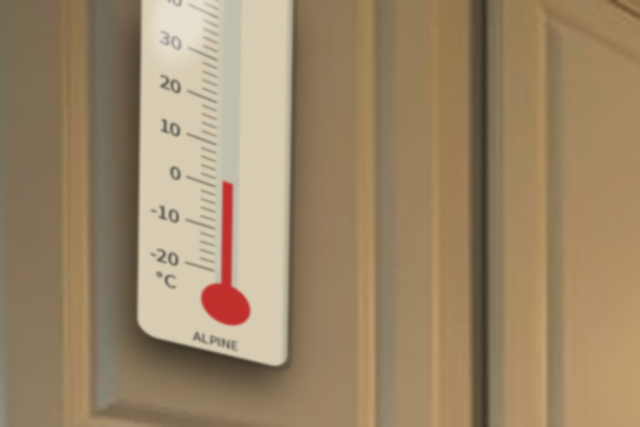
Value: 2; °C
